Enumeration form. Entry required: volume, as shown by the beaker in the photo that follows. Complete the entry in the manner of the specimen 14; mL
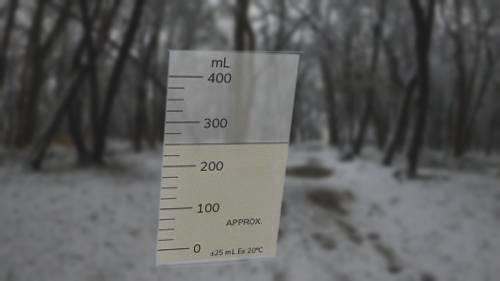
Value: 250; mL
